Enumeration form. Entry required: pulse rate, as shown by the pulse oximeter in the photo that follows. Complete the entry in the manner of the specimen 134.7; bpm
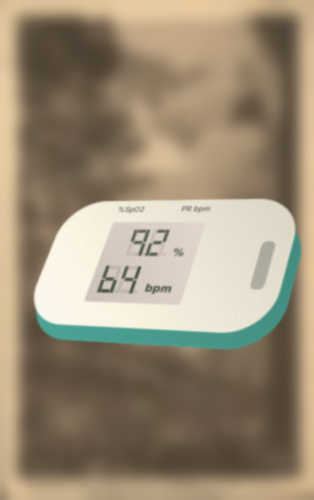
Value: 64; bpm
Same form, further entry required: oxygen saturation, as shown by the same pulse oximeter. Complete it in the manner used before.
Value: 92; %
